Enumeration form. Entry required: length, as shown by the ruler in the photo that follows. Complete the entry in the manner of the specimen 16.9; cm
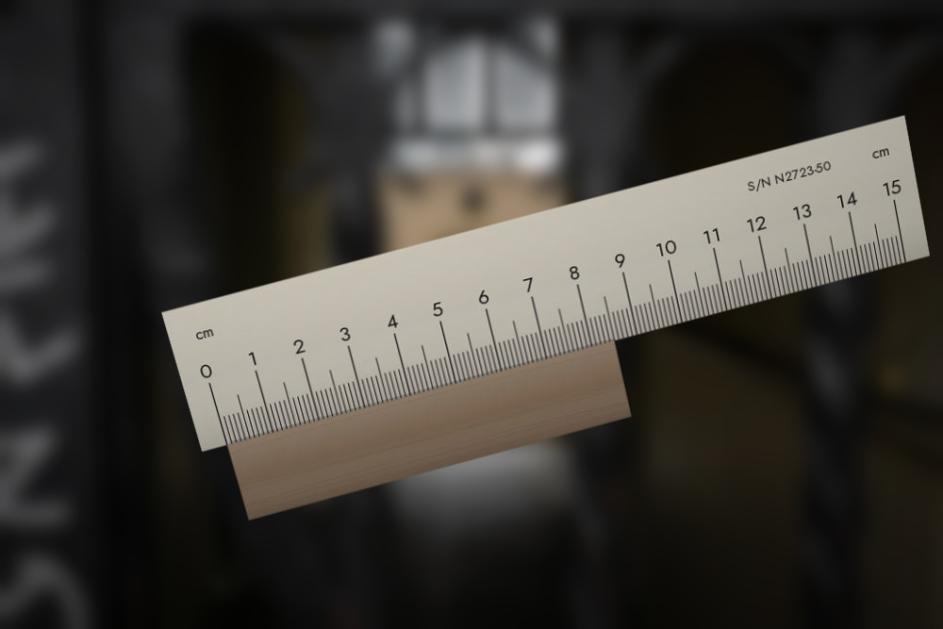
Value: 8.5; cm
